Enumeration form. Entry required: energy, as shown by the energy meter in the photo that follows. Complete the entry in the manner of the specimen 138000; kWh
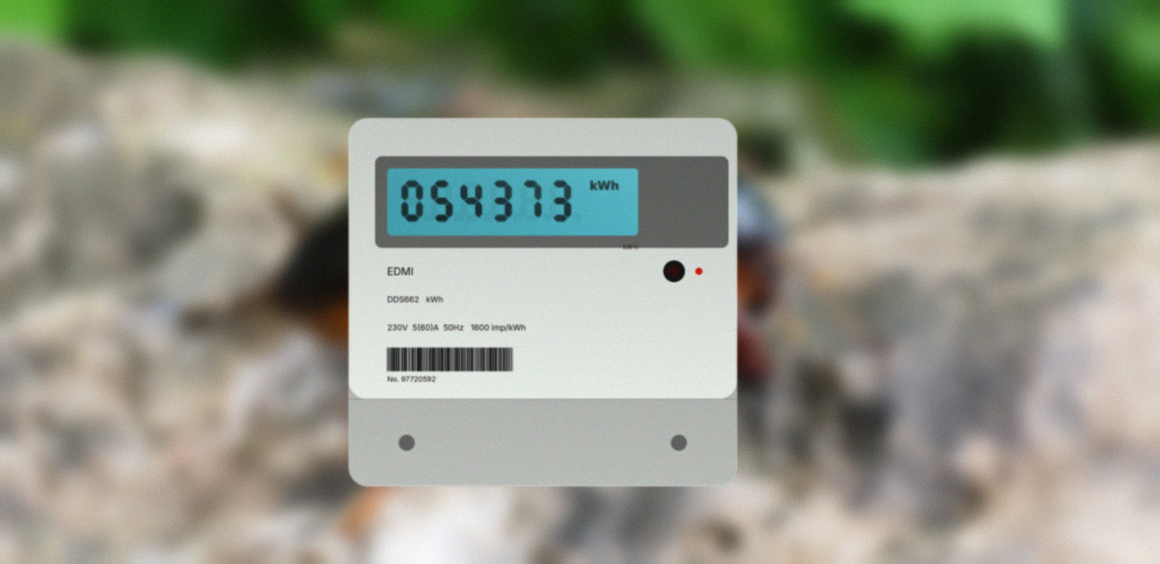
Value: 54373; kWh
